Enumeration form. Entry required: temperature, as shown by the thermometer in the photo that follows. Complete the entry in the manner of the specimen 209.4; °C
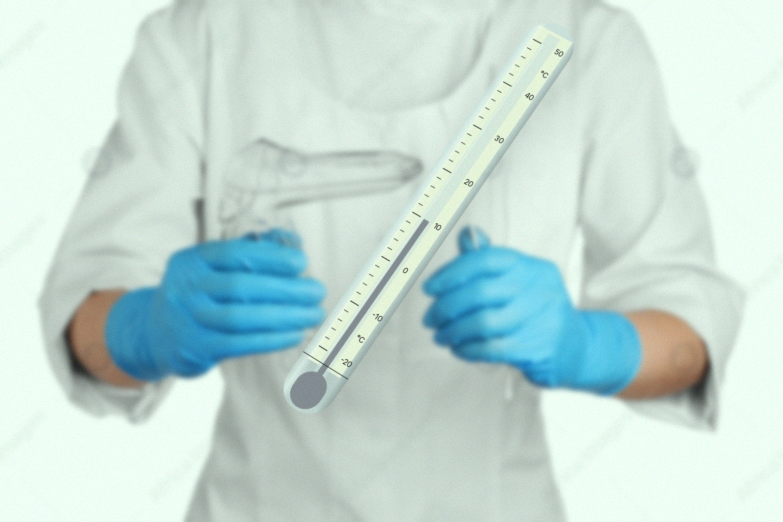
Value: 10; °C
